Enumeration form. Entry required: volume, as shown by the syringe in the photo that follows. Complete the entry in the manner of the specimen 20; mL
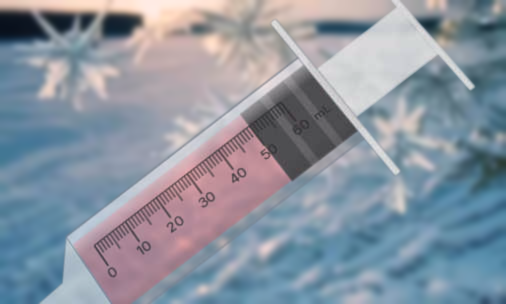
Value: 50; mL
